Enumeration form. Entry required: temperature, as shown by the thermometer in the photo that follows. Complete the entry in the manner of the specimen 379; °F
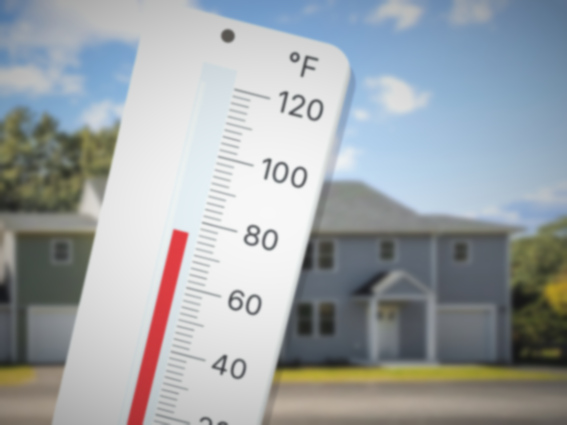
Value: 76; °F
